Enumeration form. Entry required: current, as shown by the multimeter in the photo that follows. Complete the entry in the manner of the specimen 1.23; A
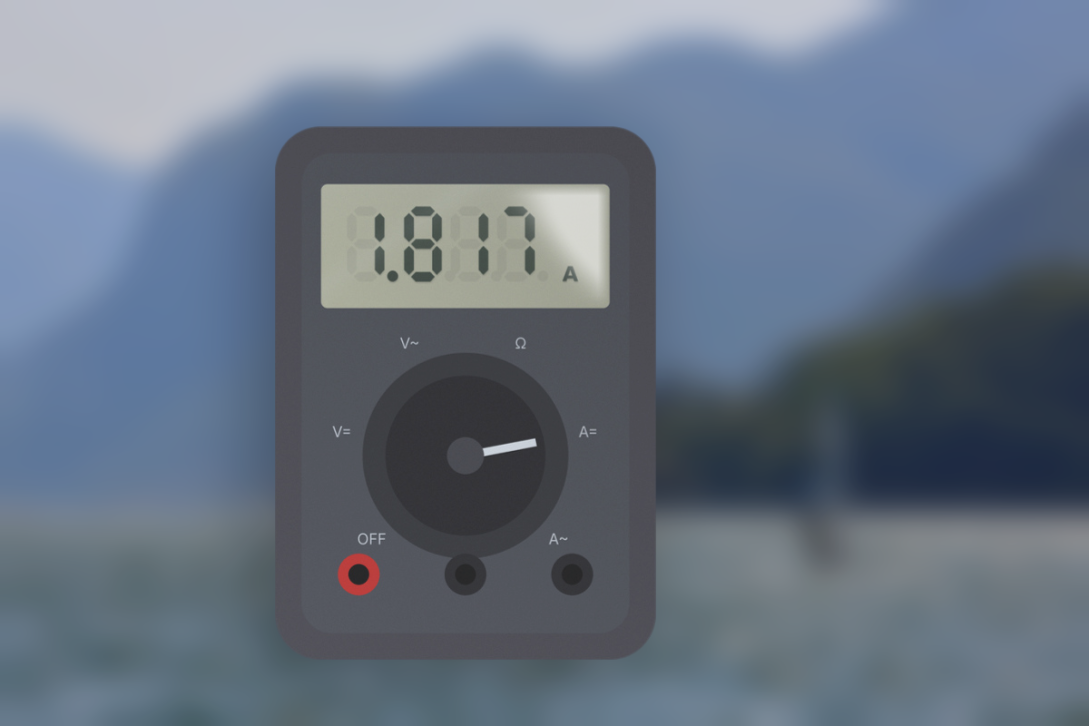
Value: 1.817; A
